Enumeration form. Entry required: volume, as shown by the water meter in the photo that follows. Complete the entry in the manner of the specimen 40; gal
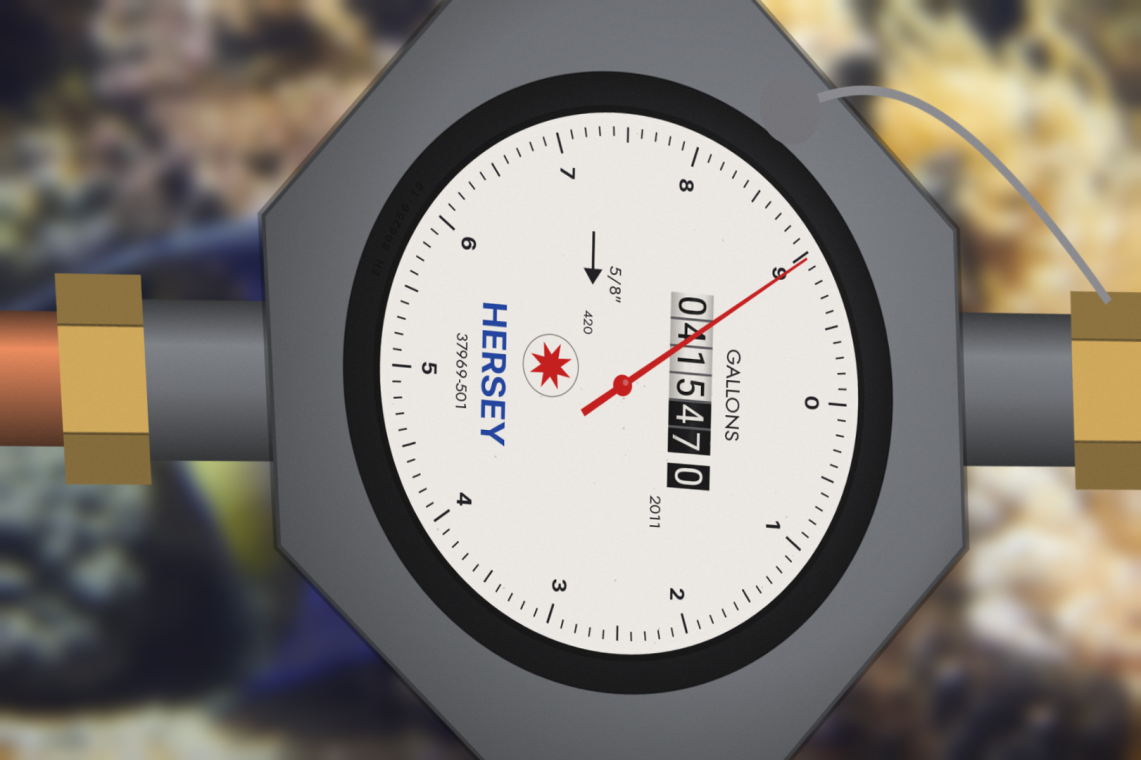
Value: 415469.0; gal
